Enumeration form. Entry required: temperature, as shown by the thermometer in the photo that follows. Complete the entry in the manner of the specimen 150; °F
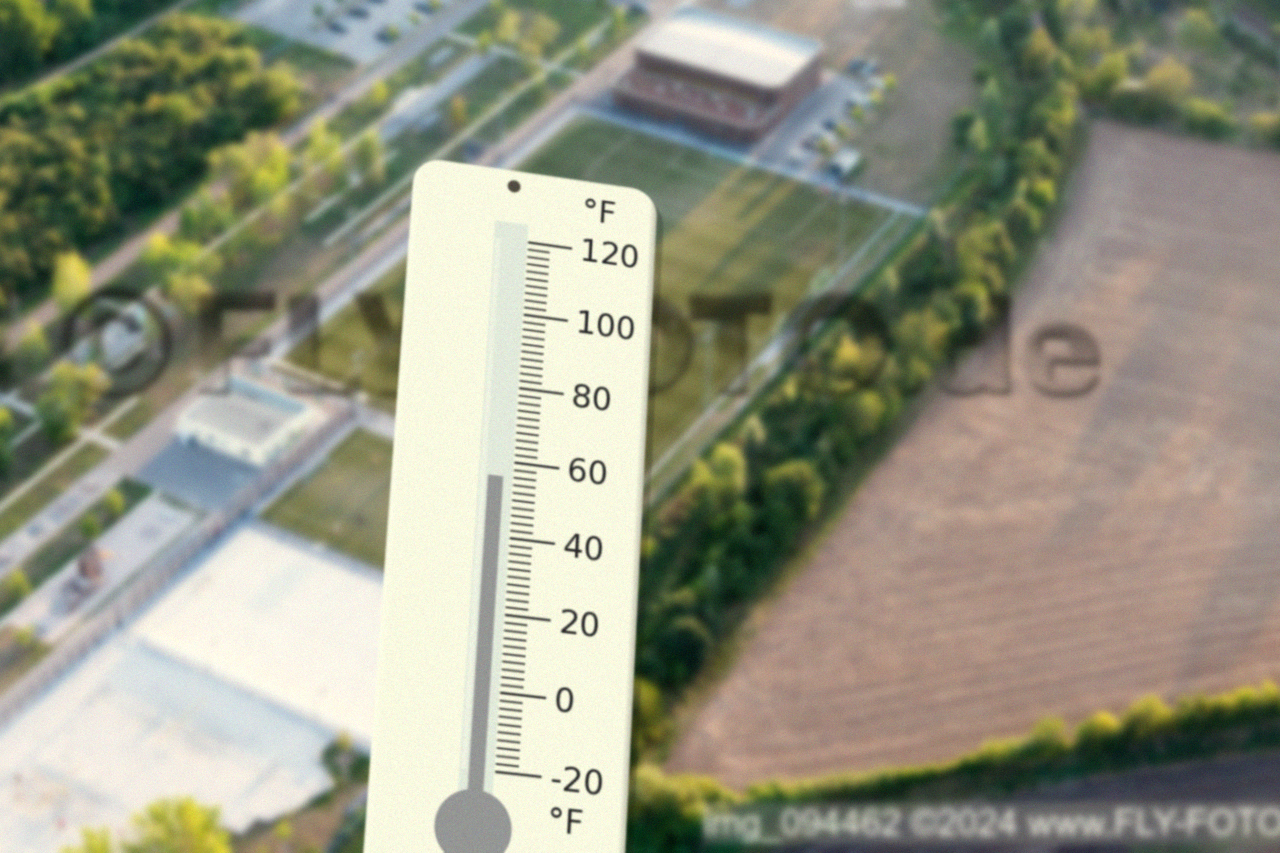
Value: 56; °F
